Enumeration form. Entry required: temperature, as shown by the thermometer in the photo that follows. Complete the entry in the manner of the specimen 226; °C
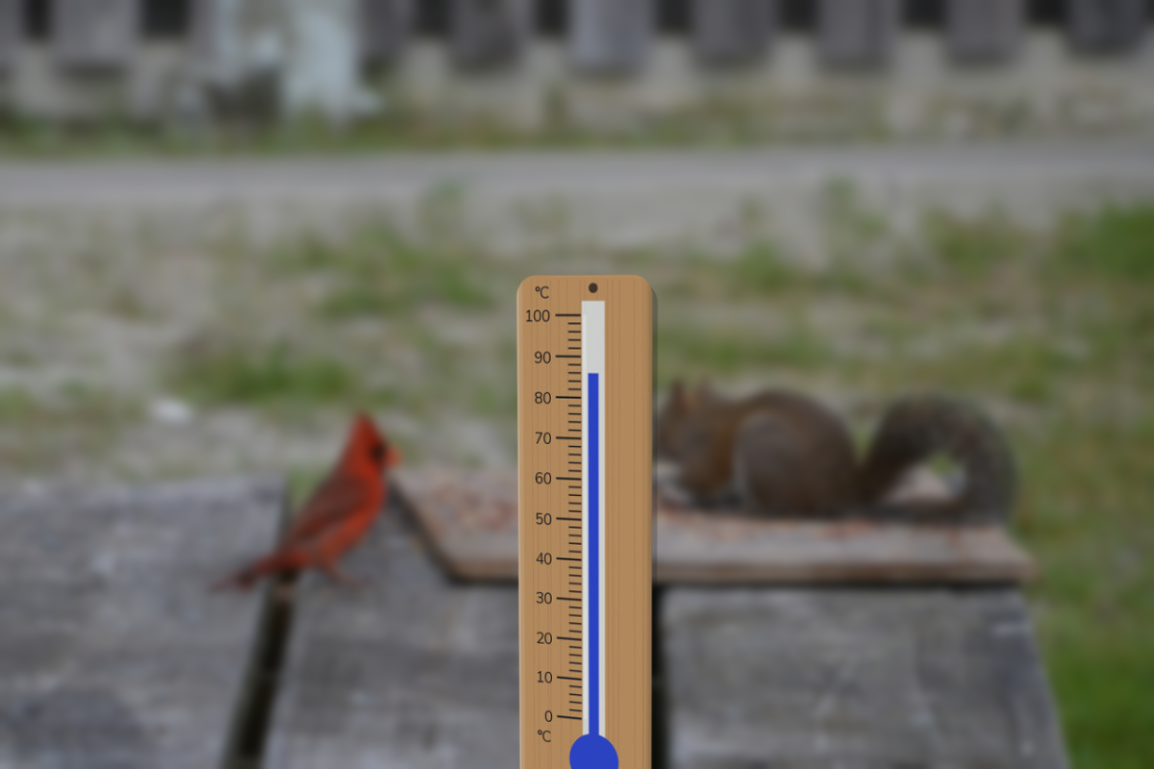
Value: 86; °C
